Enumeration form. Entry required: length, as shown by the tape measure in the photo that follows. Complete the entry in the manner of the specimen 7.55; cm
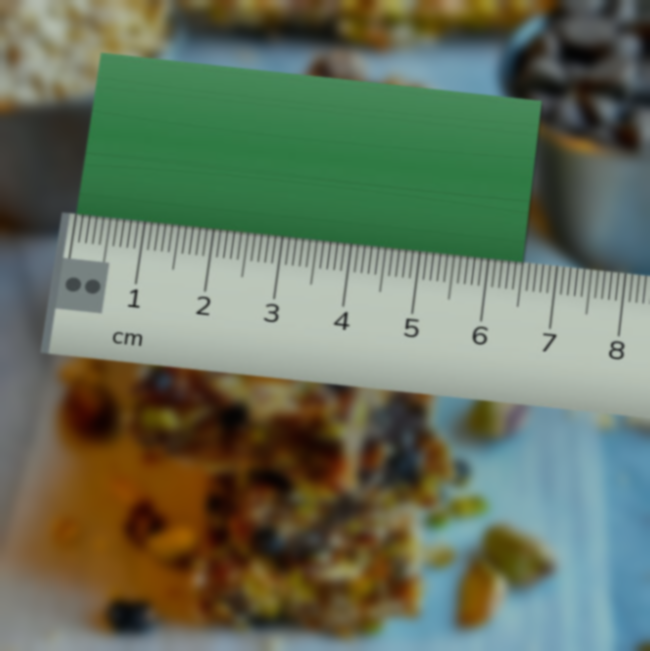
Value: 6.5; cm
